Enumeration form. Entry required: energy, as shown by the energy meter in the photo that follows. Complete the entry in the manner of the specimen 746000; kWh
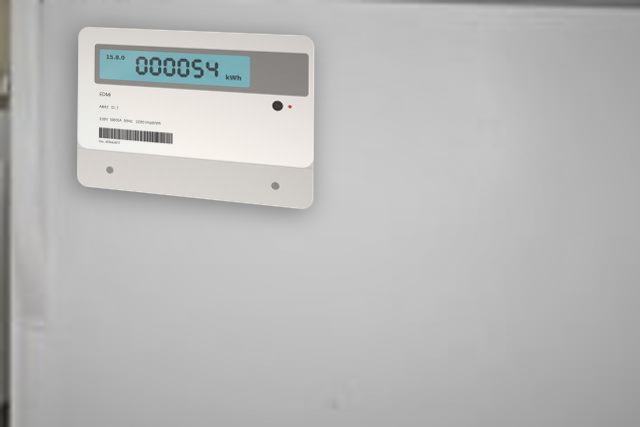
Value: 54; kWh
